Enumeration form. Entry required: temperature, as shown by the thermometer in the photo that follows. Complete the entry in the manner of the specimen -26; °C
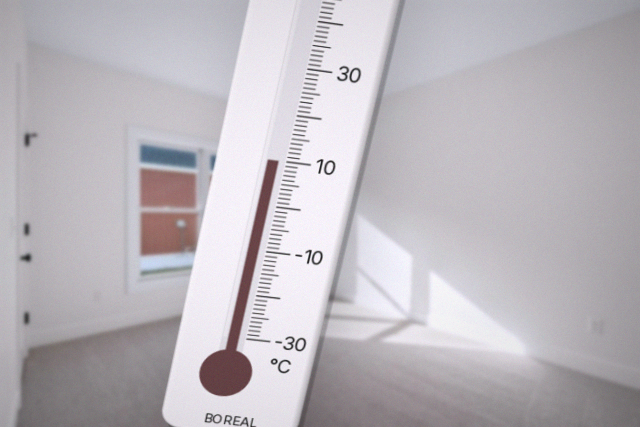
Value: 10; °C
